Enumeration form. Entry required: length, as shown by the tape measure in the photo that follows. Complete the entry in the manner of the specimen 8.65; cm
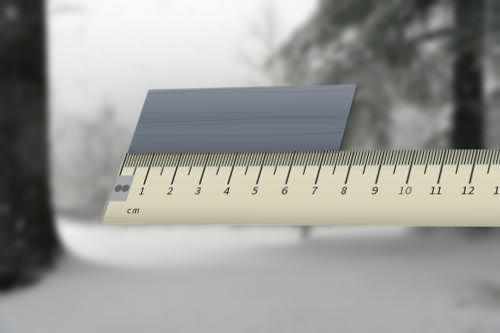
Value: 7.5; cm
